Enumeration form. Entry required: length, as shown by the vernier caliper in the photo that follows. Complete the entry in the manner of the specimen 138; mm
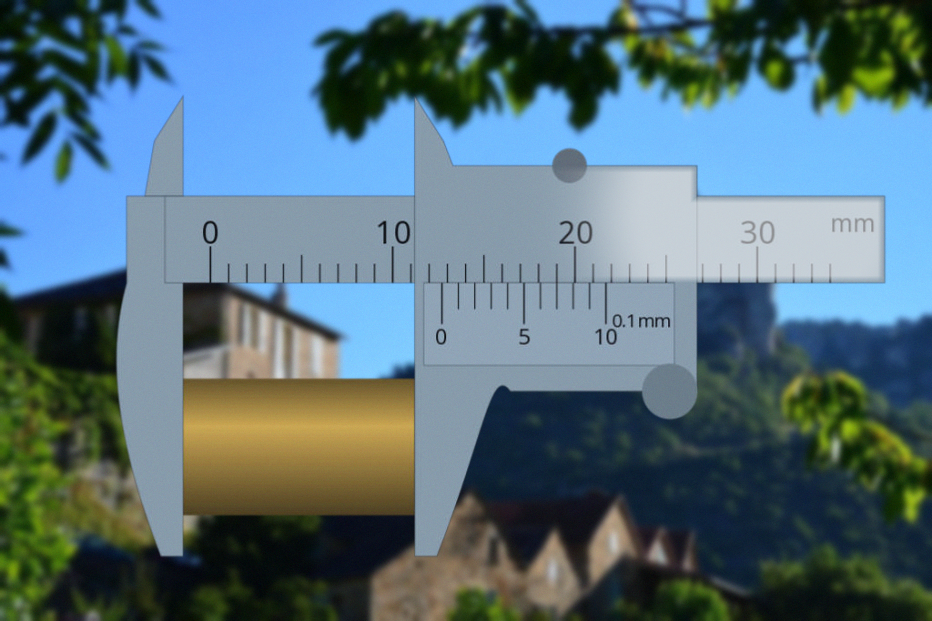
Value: 12.7; mm
